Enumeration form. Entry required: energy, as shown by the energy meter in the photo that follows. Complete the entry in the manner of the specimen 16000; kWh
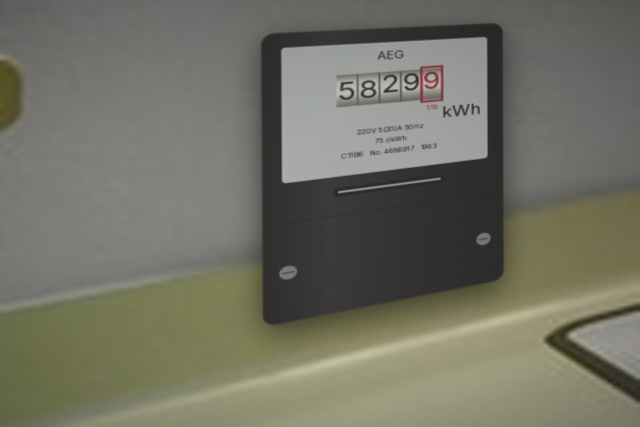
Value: 5829.9; kWh
